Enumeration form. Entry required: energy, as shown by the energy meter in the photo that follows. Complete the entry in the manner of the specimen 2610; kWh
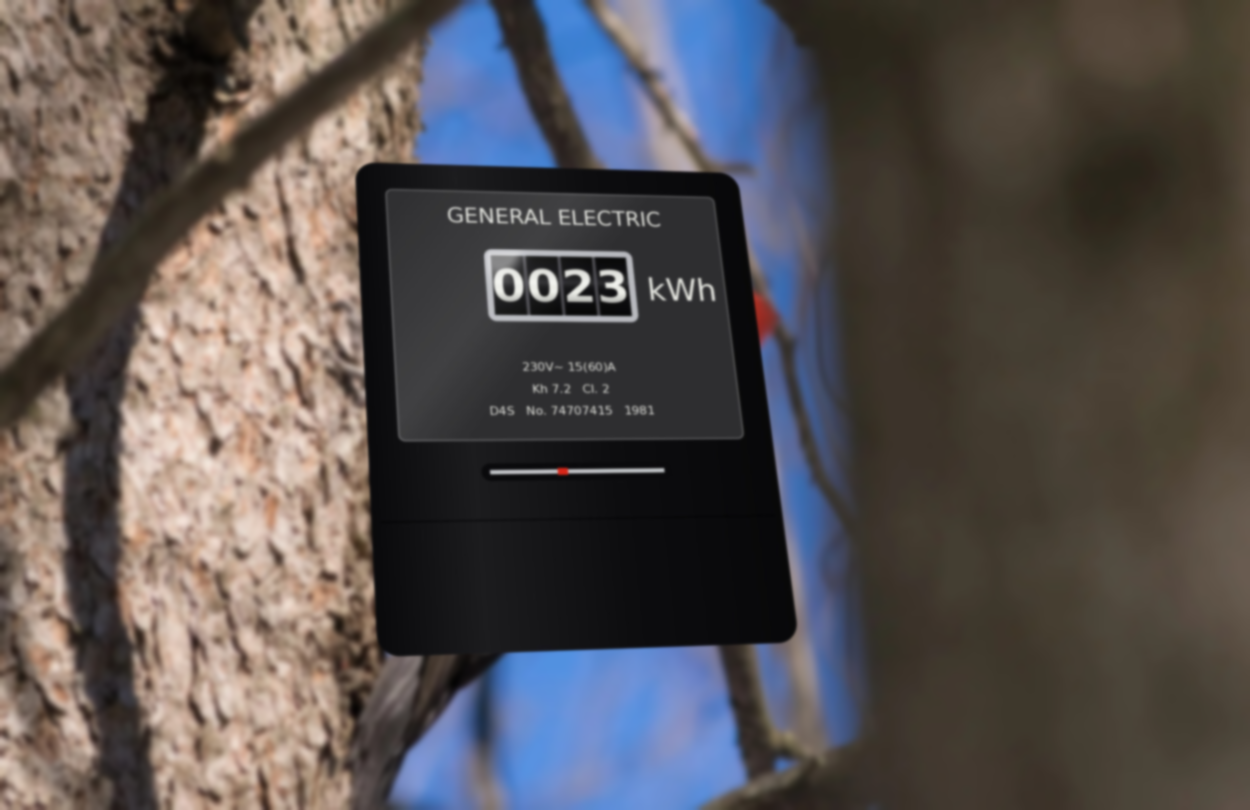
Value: 23; kWh
